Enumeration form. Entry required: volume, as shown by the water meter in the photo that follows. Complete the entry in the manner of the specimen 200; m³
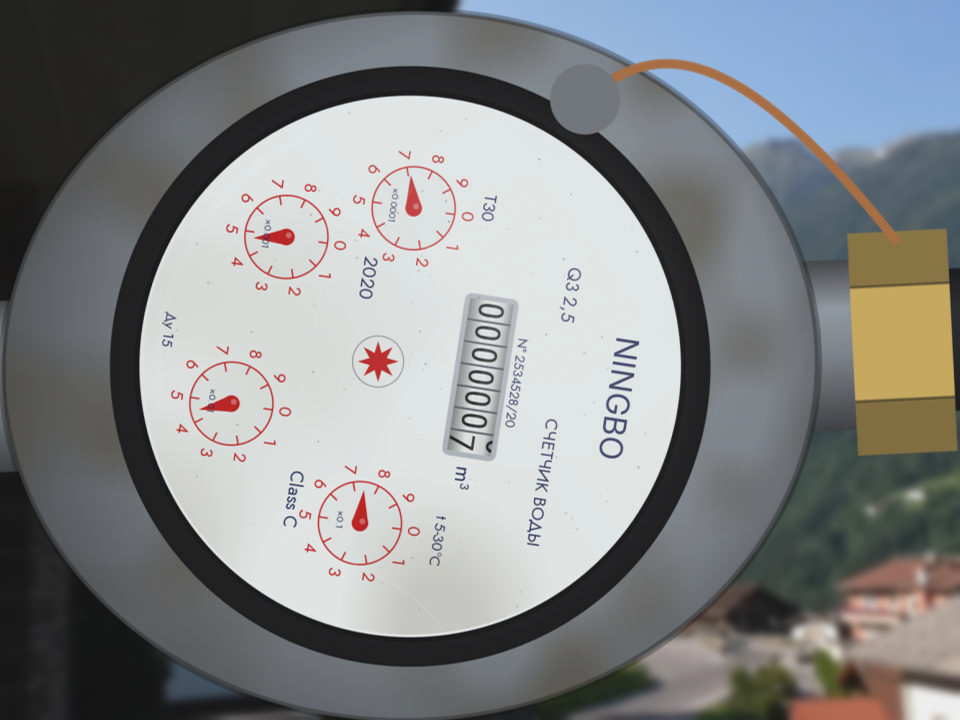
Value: 6.7447; m³
